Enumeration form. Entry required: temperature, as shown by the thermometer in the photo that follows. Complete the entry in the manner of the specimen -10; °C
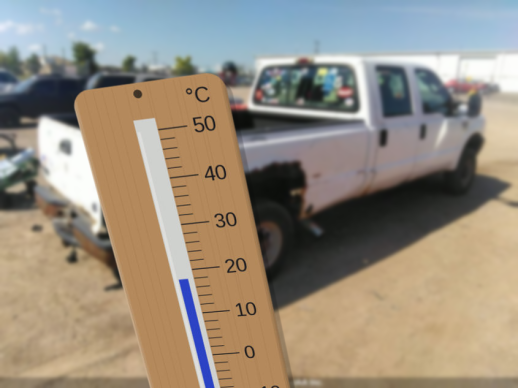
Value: 18; °C
